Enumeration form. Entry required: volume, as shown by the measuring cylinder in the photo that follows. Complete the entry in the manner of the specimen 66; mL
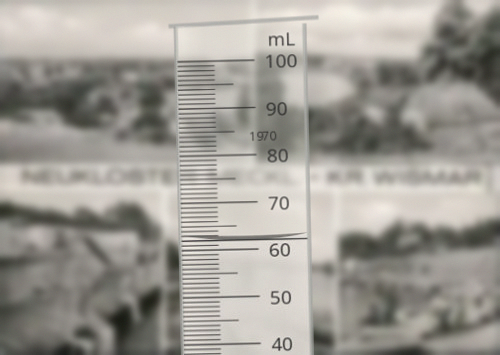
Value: 62; mL
